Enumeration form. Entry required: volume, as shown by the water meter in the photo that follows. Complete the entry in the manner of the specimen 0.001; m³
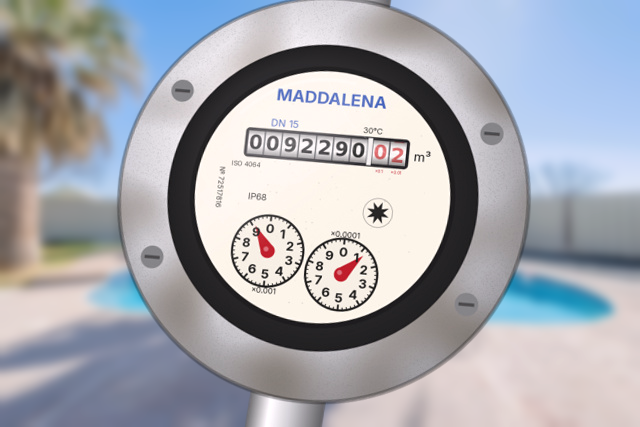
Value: 92290.0191; m³
